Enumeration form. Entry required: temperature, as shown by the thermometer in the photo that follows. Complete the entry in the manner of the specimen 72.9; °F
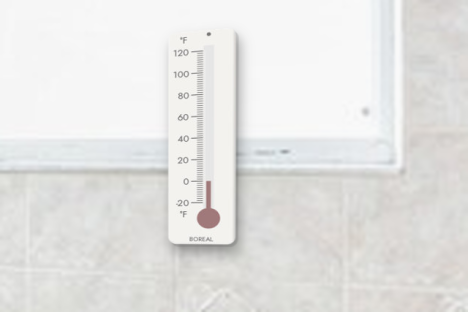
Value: 0; °F
